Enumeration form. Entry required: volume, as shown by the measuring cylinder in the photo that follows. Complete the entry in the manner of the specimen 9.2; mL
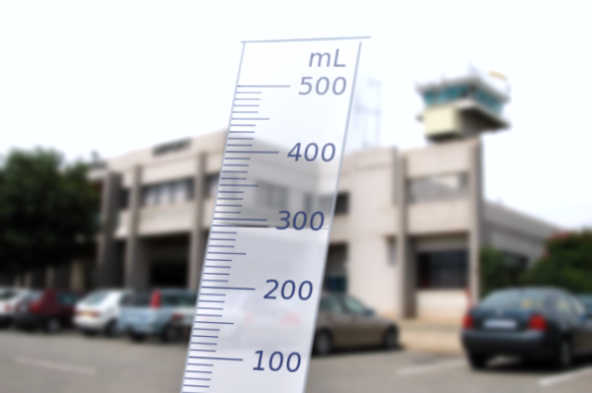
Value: 290; mL
